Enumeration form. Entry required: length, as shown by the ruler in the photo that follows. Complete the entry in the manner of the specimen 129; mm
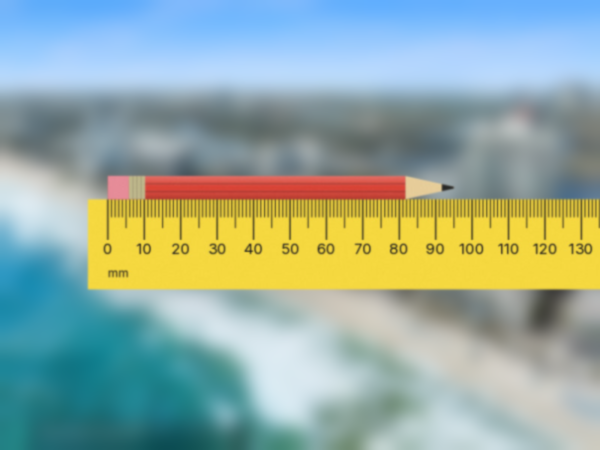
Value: 95; mm
